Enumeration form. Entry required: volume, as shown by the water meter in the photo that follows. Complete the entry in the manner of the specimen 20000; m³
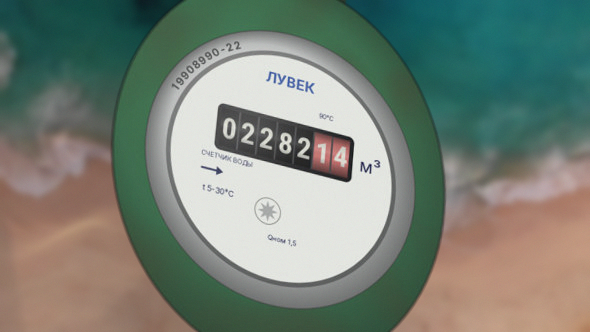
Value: 2282.14; m³
